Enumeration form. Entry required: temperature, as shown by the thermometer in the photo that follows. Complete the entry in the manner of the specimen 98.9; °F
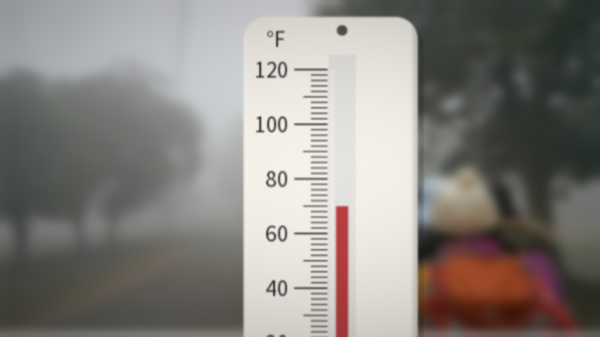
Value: 70; °F
